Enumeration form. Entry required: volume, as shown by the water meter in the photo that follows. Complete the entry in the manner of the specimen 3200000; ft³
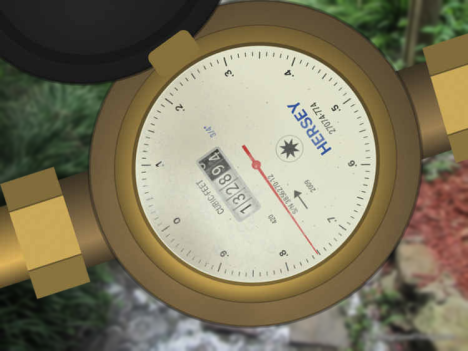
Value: 132893.75; ft³
